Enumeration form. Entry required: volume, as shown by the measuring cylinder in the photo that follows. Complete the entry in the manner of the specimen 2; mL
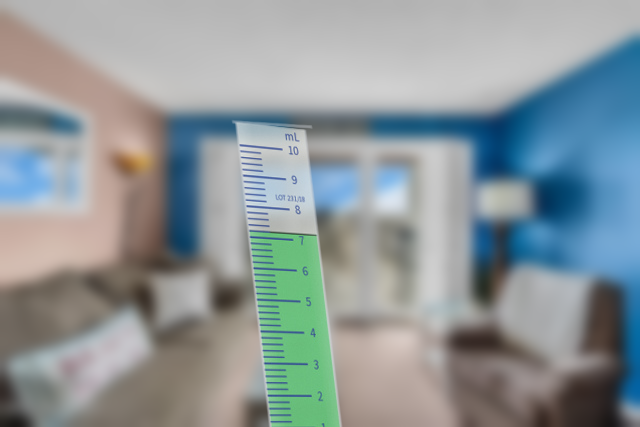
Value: 7.2; mL
